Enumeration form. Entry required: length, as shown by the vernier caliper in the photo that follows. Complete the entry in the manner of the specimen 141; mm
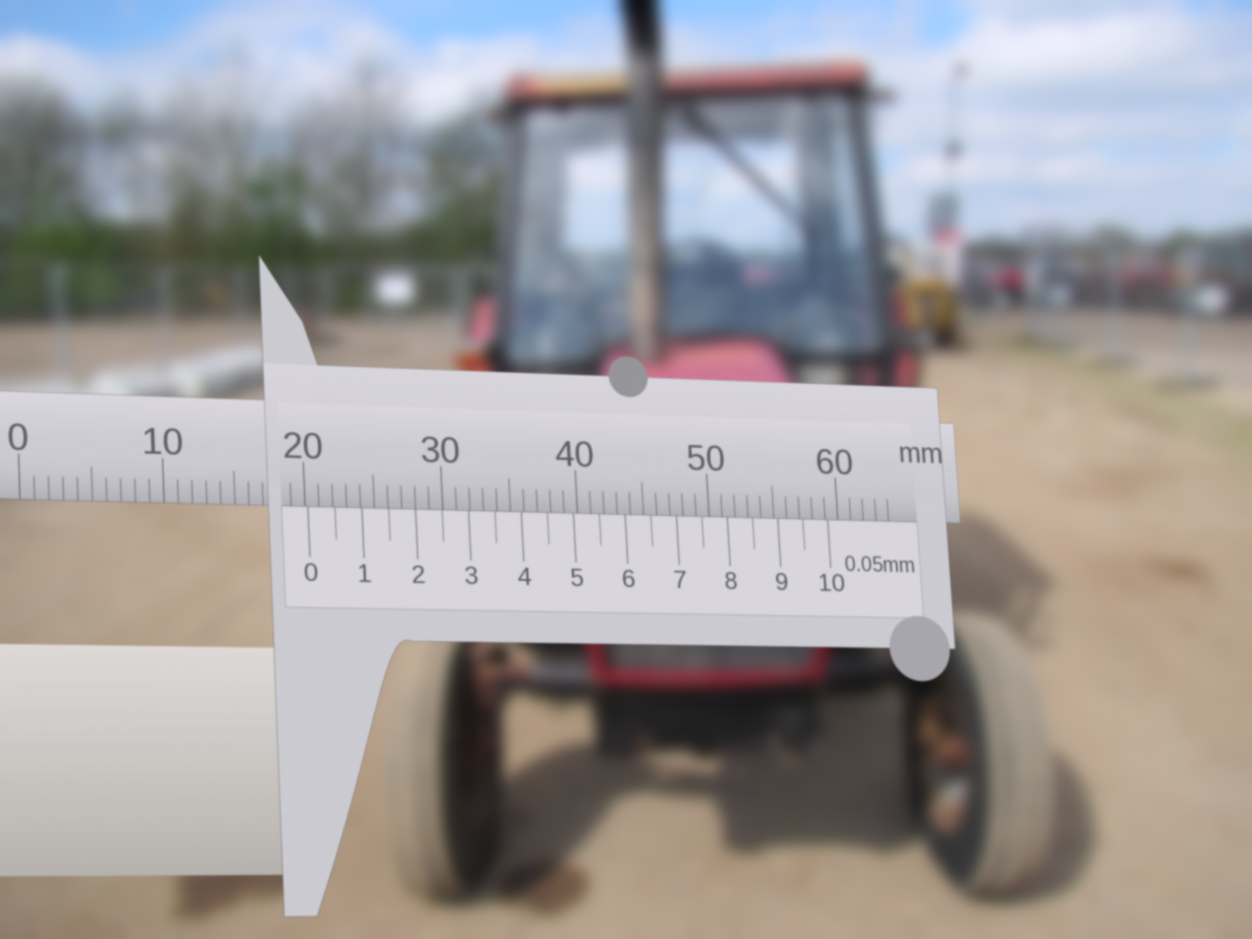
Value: 20.2; mm
